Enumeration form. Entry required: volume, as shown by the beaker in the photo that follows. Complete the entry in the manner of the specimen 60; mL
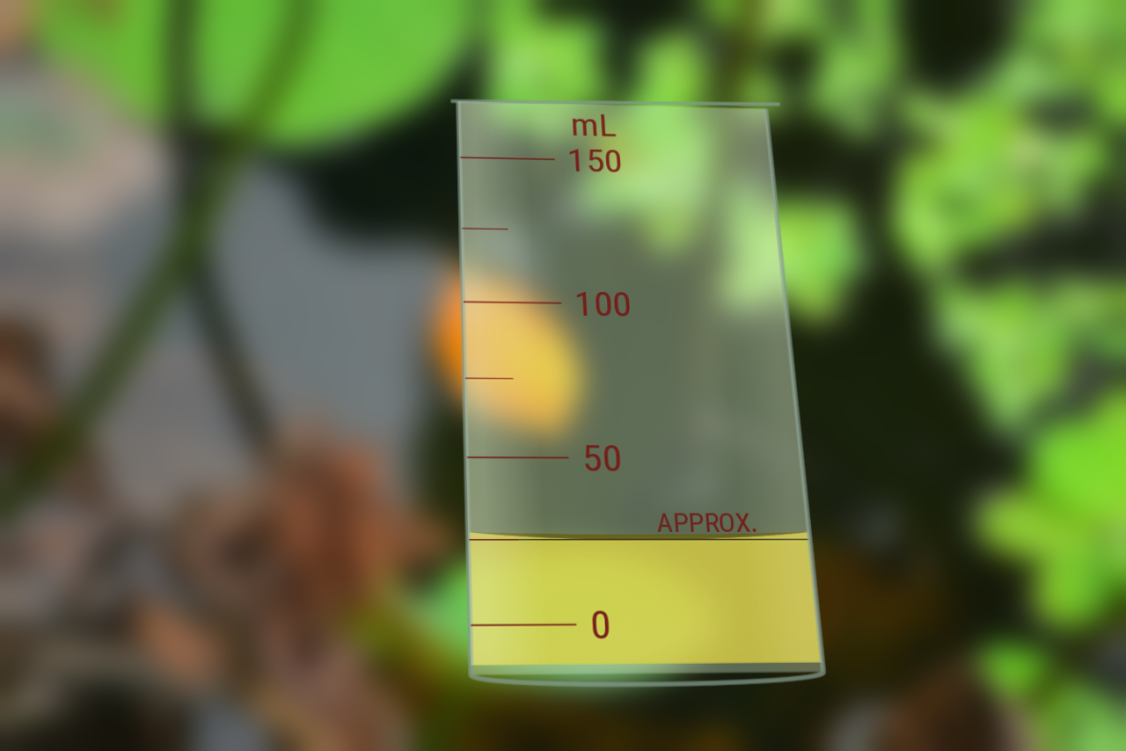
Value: 25; mL
